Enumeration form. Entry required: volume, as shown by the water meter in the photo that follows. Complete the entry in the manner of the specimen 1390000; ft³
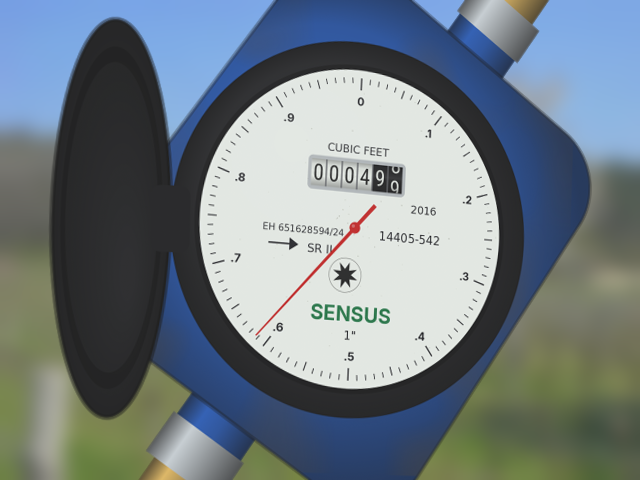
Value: 498.61; ft³
